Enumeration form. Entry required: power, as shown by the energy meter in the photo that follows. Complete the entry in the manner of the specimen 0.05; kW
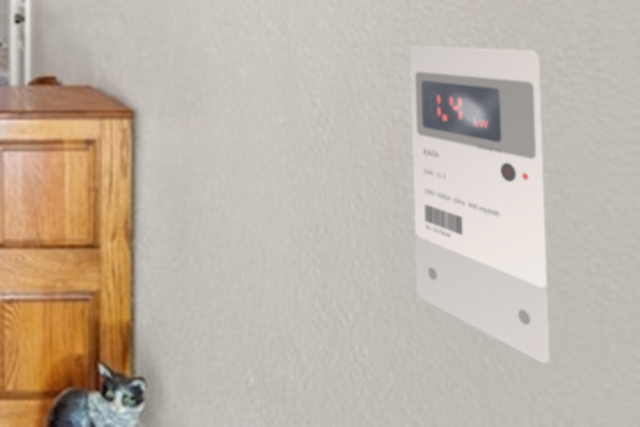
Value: 1.4; kW
